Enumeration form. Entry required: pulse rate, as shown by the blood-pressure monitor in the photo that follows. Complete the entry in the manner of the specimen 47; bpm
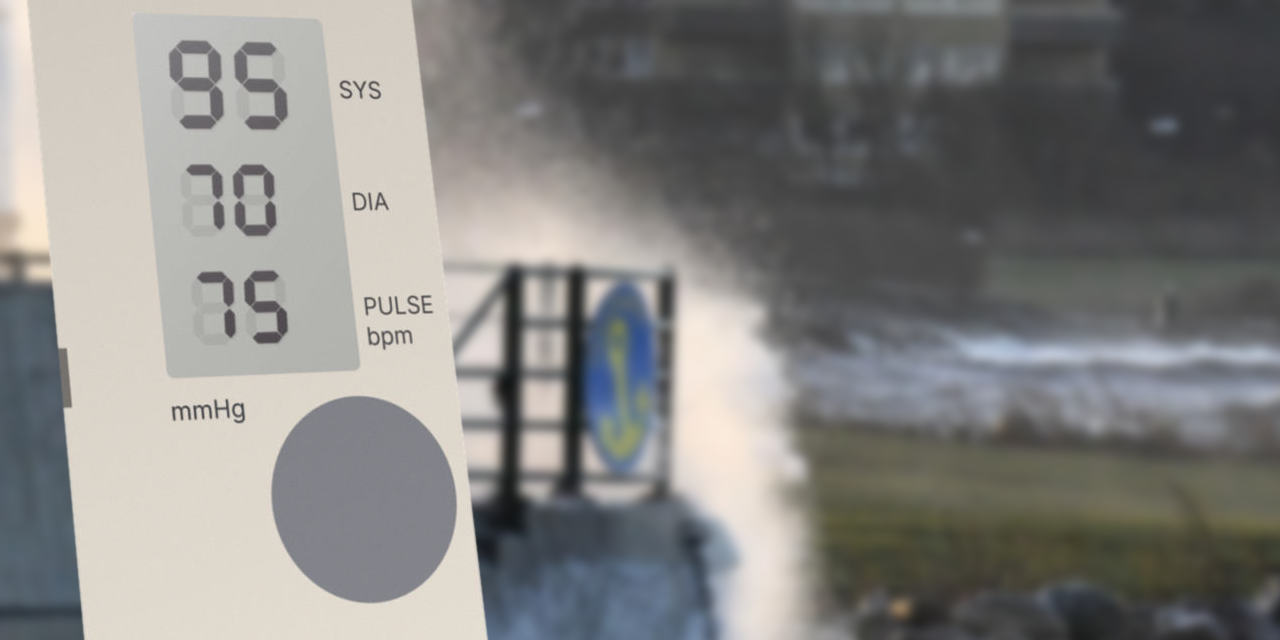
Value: 75; bpm
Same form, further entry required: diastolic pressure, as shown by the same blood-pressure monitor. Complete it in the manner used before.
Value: 70; mmHg
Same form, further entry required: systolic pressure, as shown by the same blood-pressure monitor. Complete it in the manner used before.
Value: 95; mmHg
